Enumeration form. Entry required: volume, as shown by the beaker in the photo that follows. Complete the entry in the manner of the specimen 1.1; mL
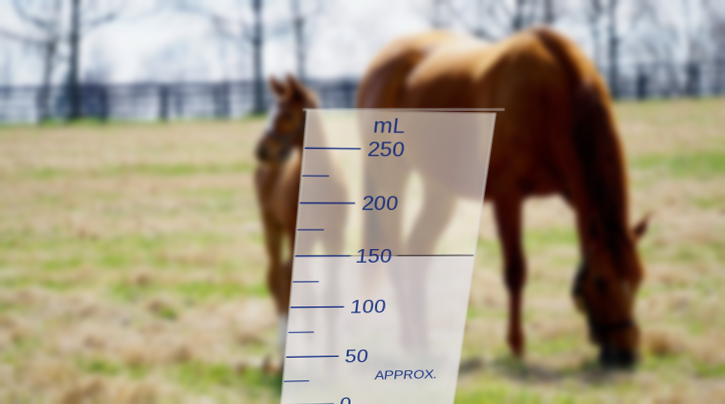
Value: 150; mL
